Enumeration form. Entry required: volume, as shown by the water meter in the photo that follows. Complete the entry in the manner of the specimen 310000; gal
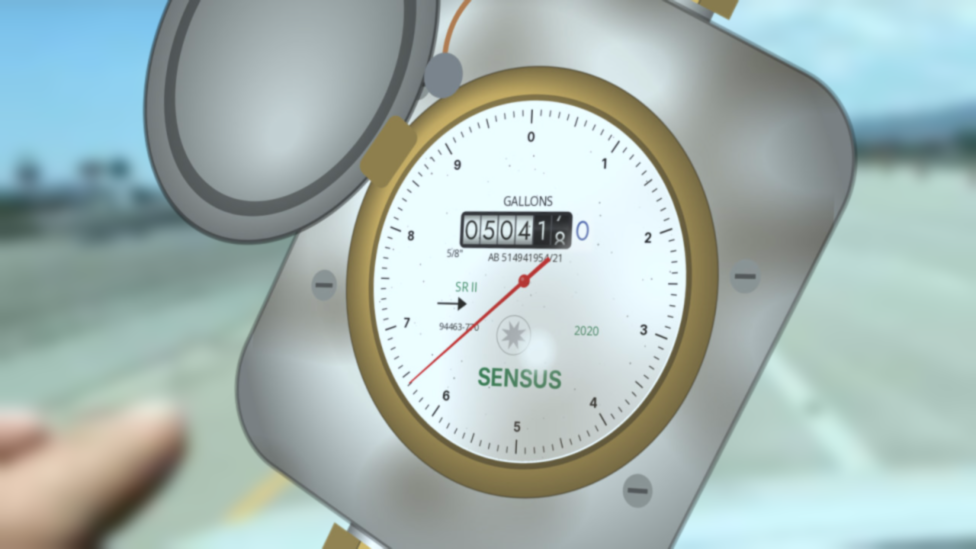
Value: 504176.4; gal
